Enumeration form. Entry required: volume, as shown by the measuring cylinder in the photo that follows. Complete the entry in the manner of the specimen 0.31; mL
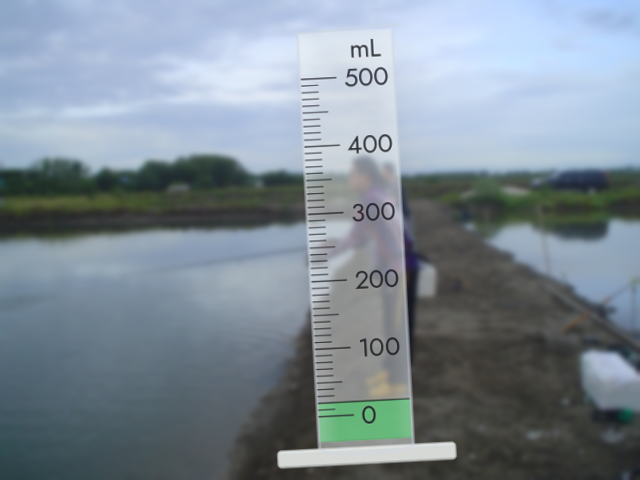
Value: 20; mL
